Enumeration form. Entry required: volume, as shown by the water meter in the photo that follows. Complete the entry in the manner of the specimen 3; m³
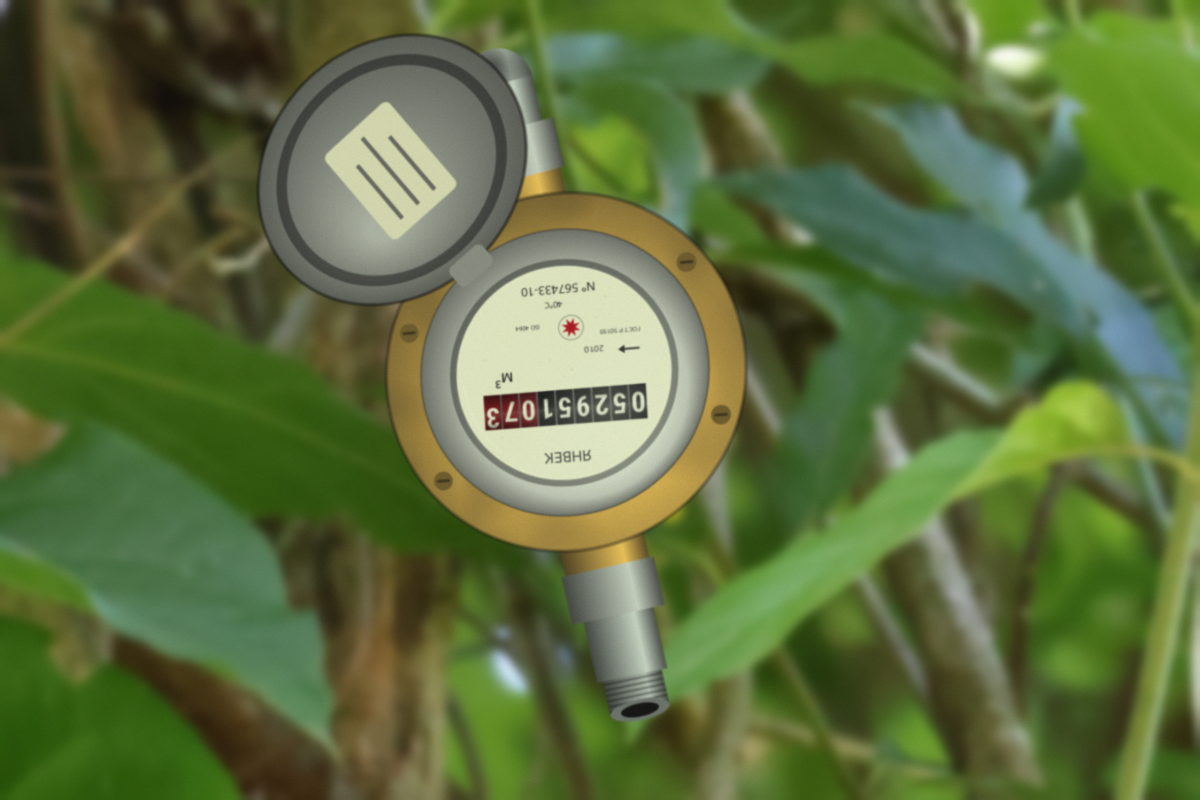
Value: 52951.073; m³
